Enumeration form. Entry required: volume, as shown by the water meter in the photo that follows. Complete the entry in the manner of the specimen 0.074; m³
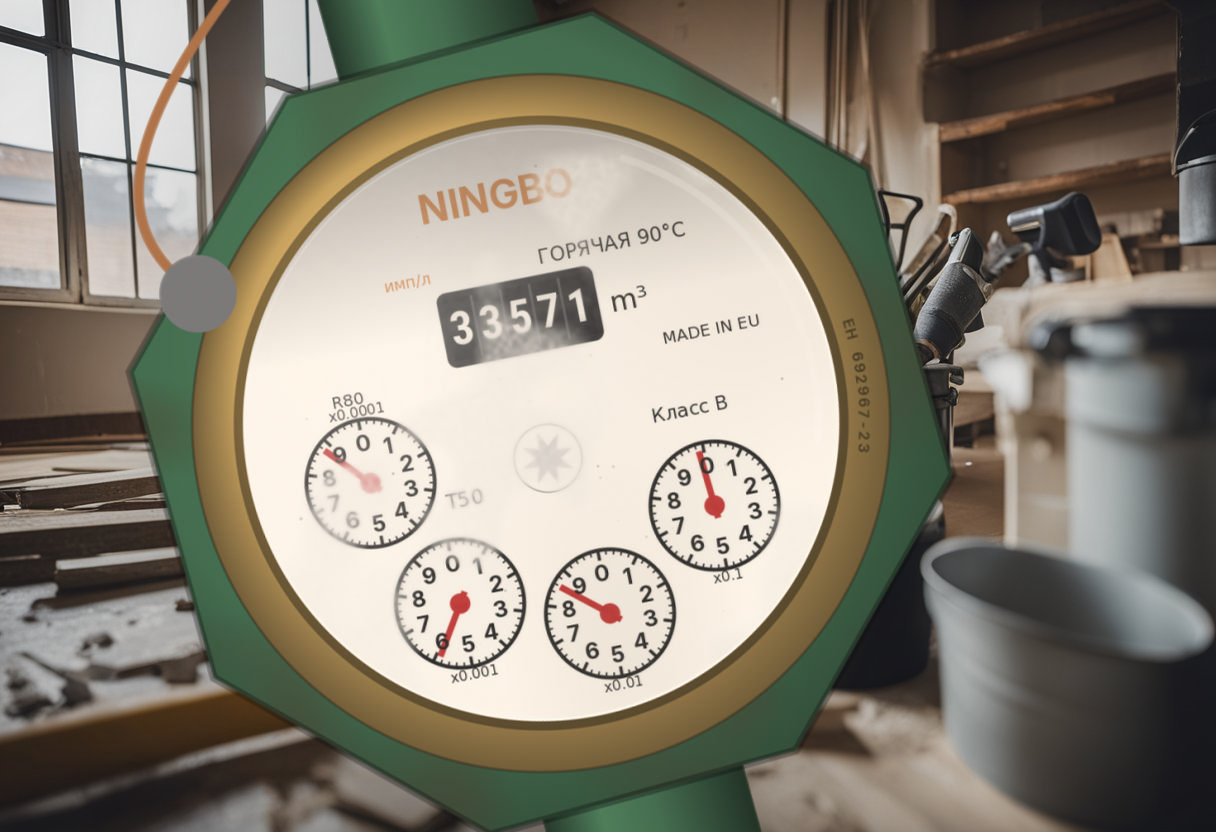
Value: 33570.9858; m³
